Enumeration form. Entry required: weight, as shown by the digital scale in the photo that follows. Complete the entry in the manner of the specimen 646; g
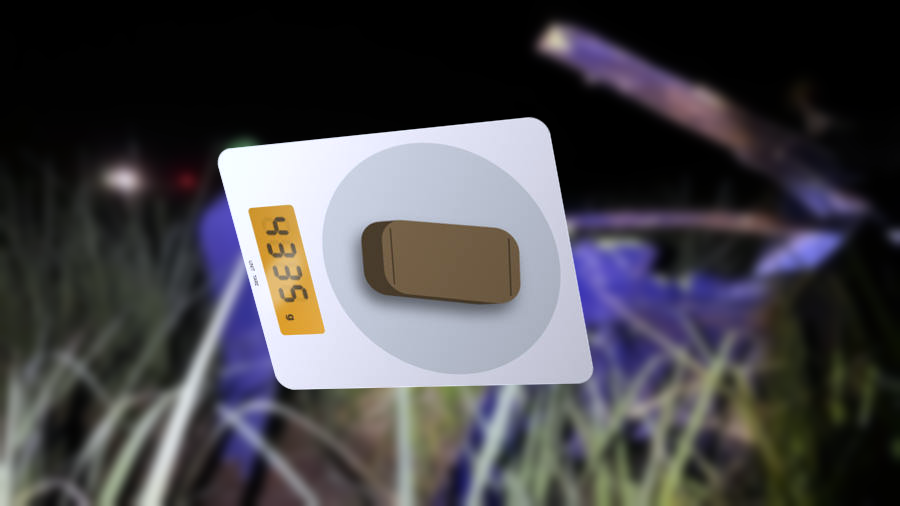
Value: 4335; g
